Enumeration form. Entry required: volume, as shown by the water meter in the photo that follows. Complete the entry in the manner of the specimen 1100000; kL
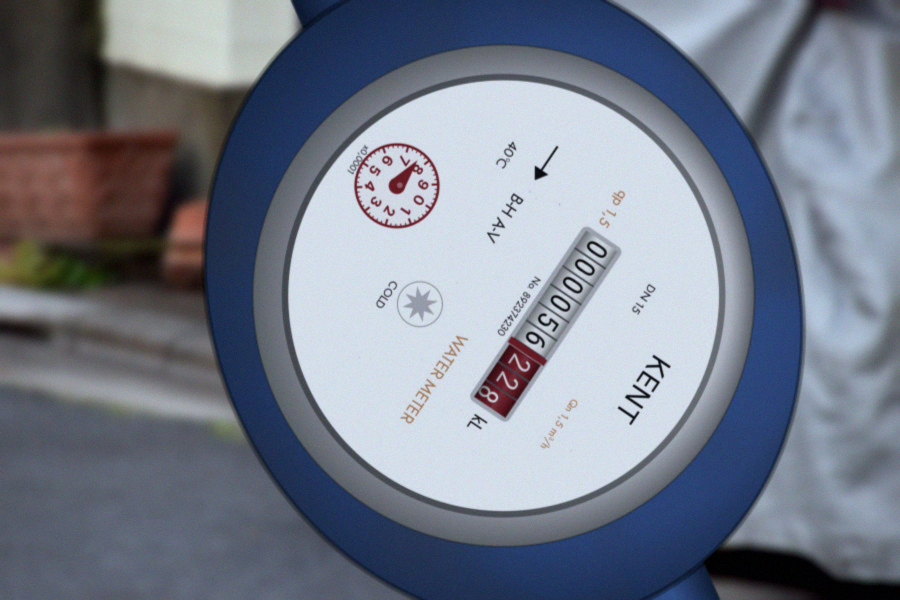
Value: 56.2277; kL
